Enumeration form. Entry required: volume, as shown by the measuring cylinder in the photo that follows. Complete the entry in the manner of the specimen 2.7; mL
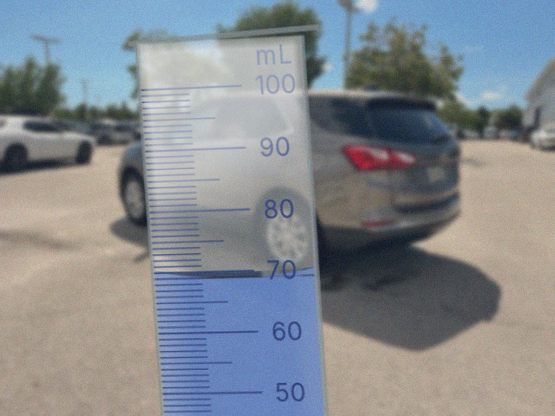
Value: 69; mL
